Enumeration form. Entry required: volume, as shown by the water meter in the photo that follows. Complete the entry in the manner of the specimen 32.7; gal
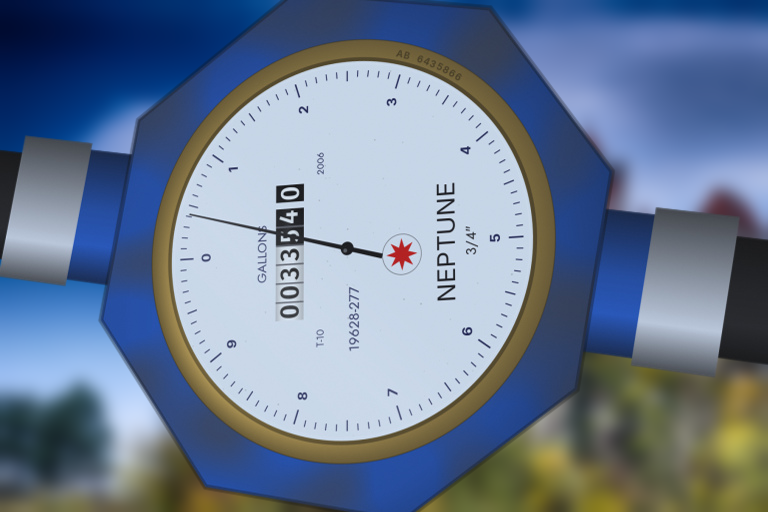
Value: 33540.4; gal
